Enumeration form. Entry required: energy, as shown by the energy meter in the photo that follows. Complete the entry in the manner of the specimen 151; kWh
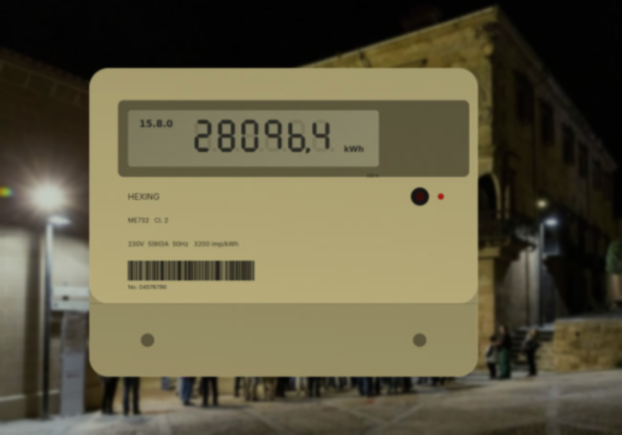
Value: 28096.4; kWh
